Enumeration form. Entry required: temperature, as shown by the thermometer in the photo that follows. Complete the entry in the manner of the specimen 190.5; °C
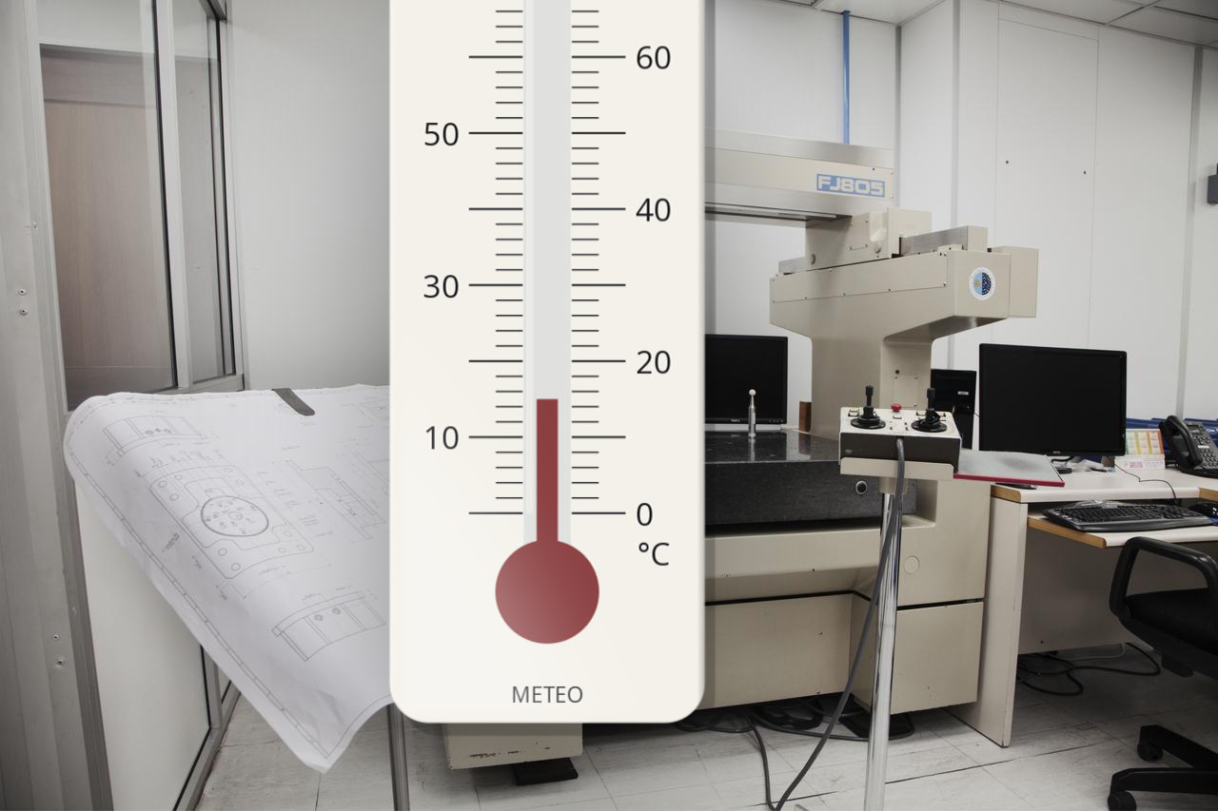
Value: 15; °C
